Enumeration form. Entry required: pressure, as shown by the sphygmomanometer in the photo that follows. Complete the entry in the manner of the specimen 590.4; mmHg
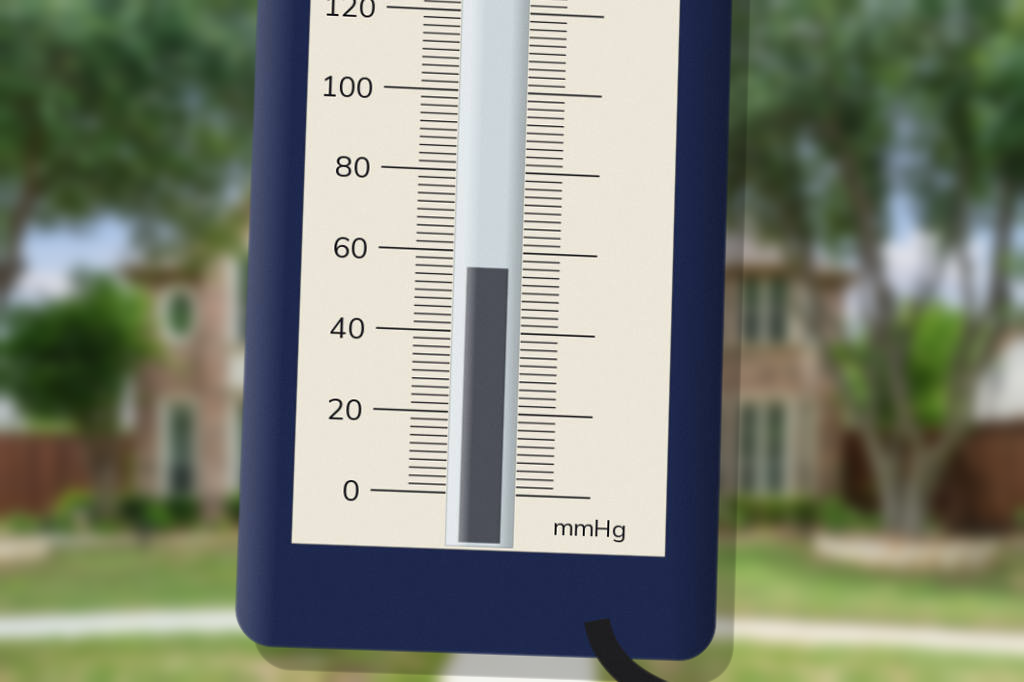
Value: 56; mmHg
